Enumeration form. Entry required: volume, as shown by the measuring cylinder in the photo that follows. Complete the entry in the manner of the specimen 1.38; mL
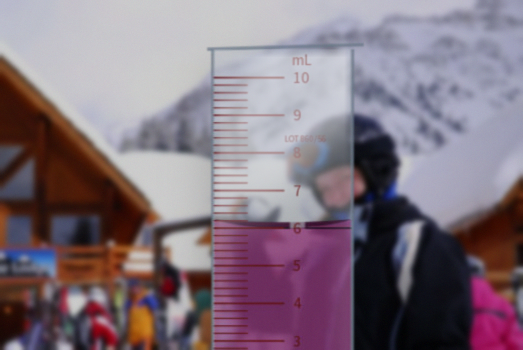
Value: 6; mL
